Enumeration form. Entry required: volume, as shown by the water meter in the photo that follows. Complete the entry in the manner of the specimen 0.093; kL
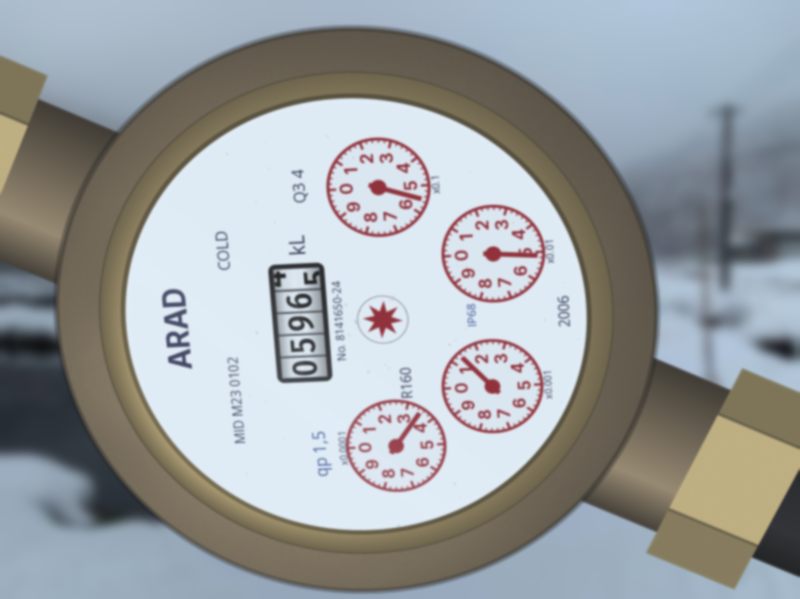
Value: 5964.5513; kL
